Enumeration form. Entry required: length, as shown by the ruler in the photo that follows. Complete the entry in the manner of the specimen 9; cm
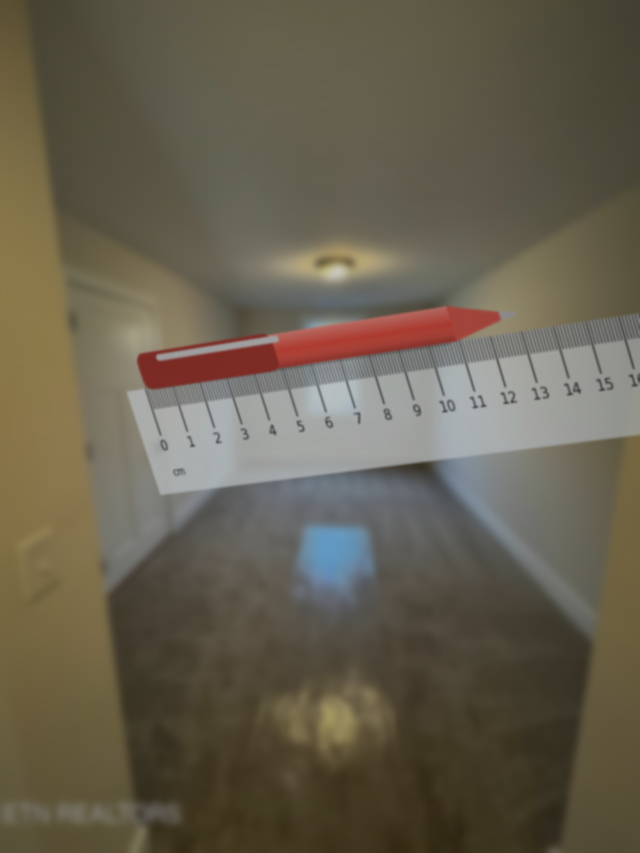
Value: 13; cm
